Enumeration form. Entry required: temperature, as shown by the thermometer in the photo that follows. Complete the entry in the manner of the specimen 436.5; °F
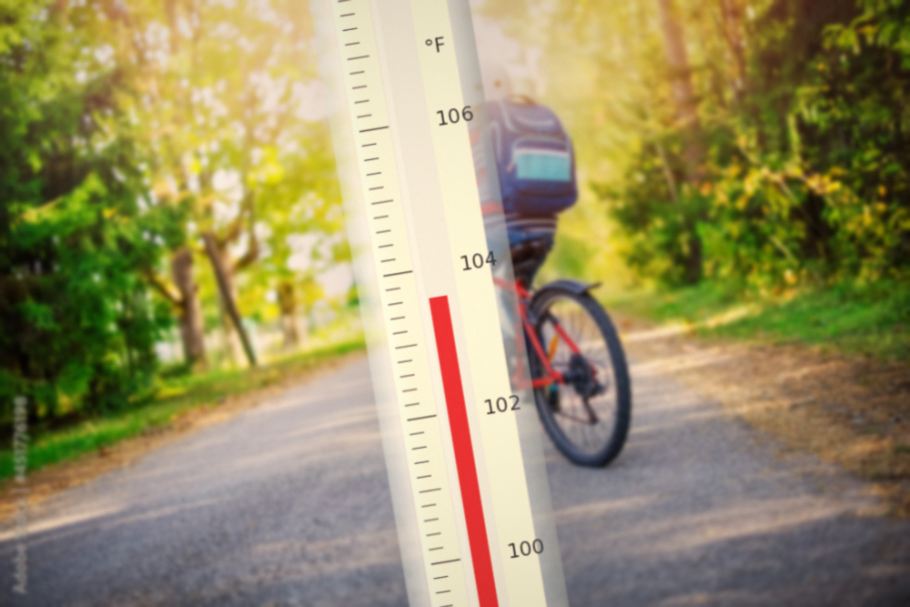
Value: 103.6; °F
